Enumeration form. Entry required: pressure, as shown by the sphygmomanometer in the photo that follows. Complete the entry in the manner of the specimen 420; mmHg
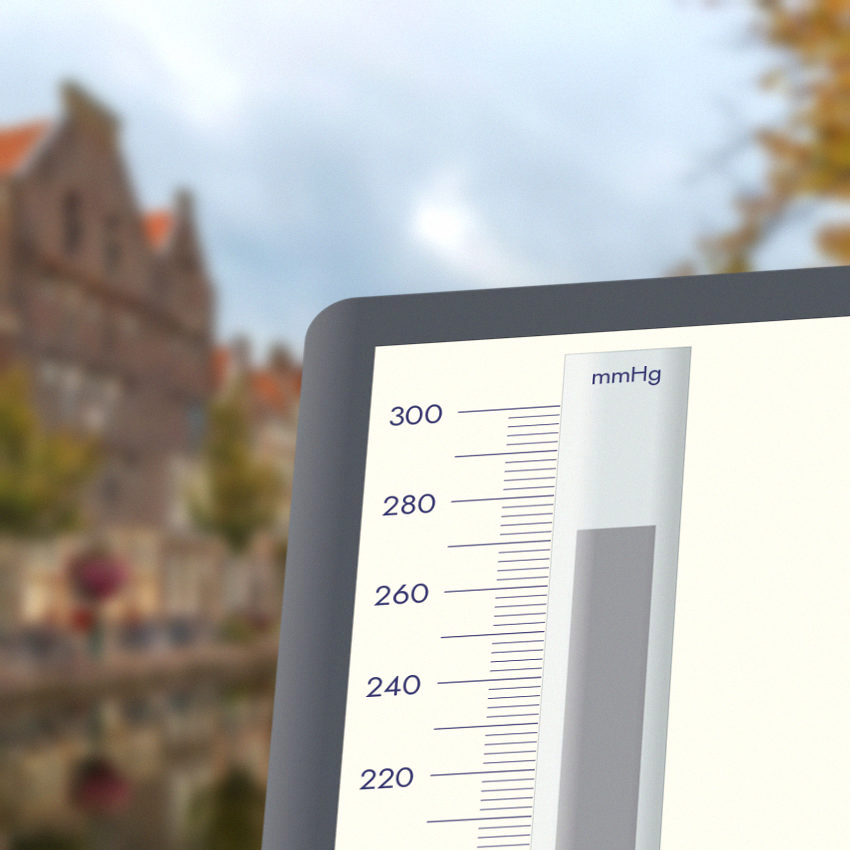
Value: 272; mmHg
